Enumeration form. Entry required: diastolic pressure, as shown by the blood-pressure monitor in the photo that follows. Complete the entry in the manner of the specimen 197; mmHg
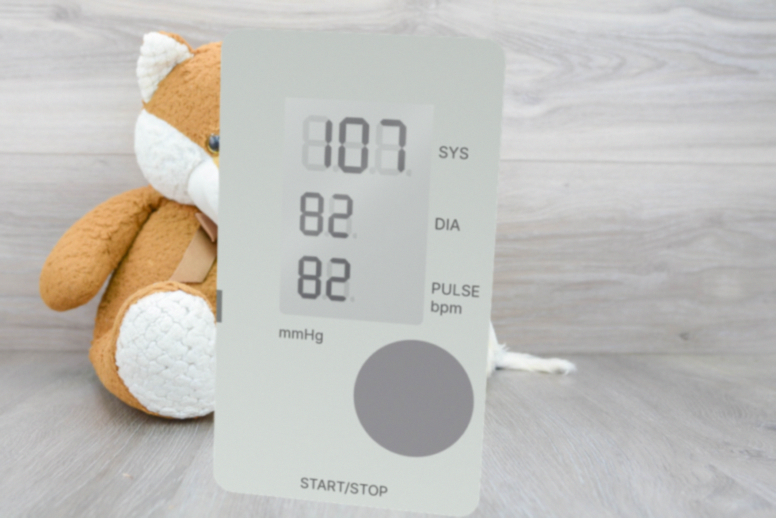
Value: 82; mmHg
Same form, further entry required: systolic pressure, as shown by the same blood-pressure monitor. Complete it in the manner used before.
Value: 107; mmHg
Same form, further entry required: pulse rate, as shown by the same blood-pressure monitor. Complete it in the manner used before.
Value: 82; bpm
